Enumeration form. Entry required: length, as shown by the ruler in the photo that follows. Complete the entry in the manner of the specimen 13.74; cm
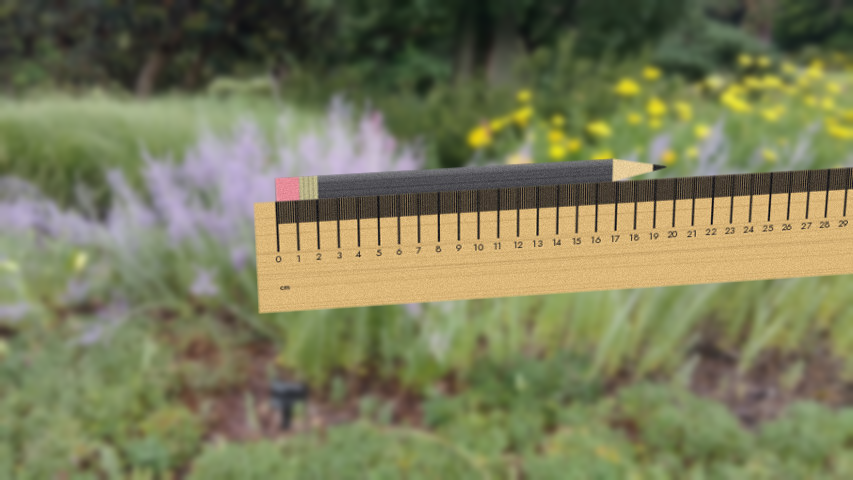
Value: 19.5; cm
